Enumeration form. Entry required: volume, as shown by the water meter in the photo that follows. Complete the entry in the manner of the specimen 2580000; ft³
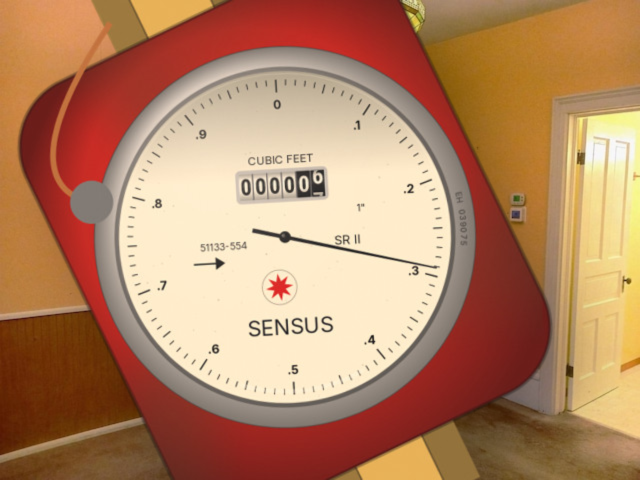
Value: 6.29; ft³
